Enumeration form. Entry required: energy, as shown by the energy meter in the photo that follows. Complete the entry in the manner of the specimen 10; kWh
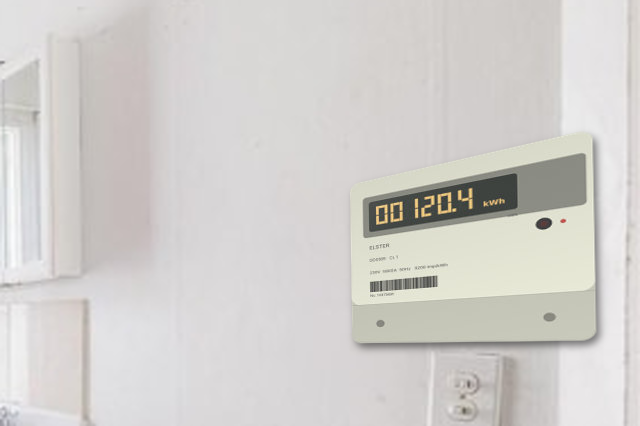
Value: 120.4; kWh
